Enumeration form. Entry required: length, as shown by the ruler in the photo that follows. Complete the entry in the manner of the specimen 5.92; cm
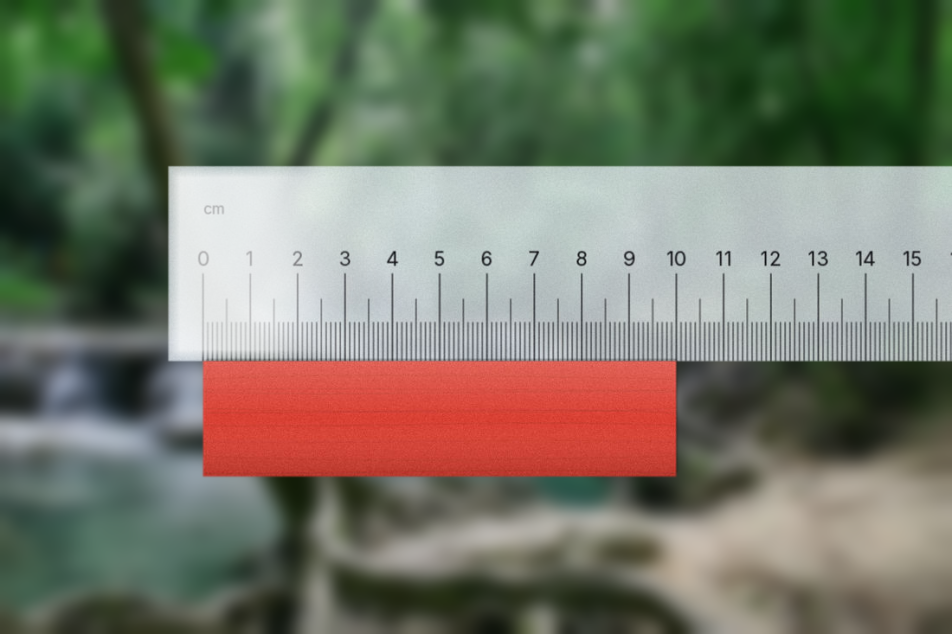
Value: 10; cm
